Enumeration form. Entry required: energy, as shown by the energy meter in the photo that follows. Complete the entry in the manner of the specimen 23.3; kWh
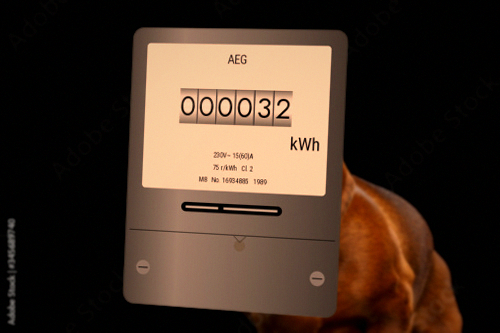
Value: 32; kWh
